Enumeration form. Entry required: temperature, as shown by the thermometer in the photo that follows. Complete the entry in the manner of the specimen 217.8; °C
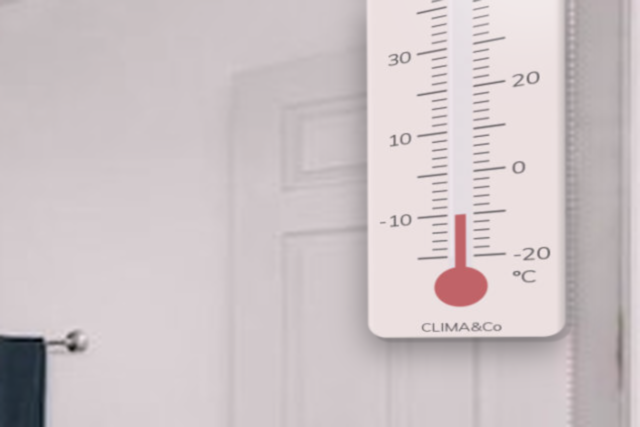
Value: -10; °C
